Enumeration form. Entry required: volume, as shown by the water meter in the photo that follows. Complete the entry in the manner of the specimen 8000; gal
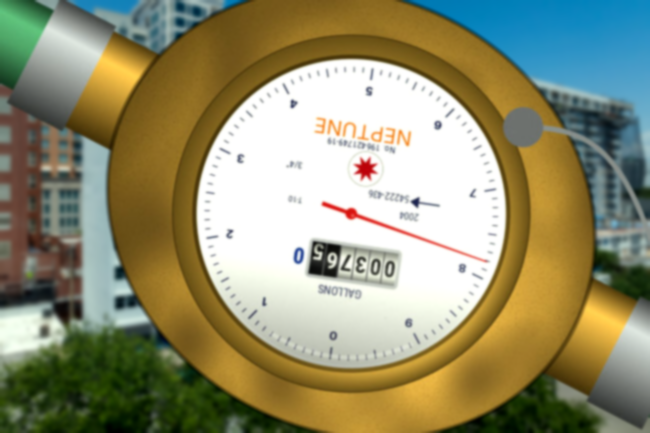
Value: 37647.8; gal
